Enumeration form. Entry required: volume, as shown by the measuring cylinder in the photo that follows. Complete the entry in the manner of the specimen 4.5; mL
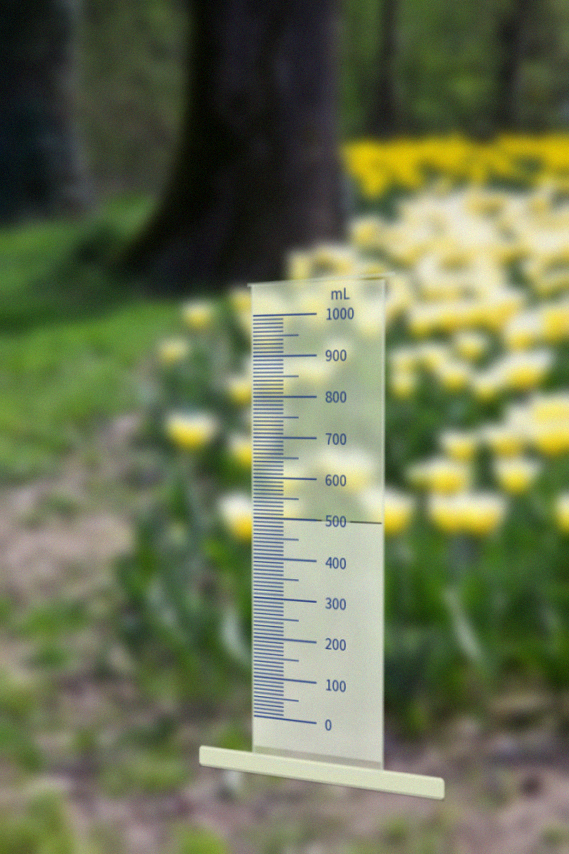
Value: 500; mL
